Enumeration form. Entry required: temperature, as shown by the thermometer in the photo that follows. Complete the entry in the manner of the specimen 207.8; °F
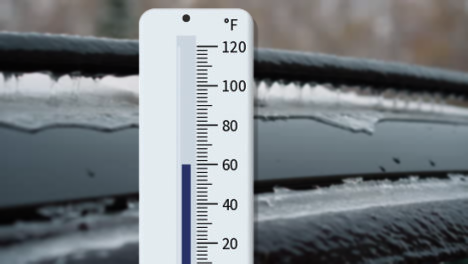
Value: 60; °F
